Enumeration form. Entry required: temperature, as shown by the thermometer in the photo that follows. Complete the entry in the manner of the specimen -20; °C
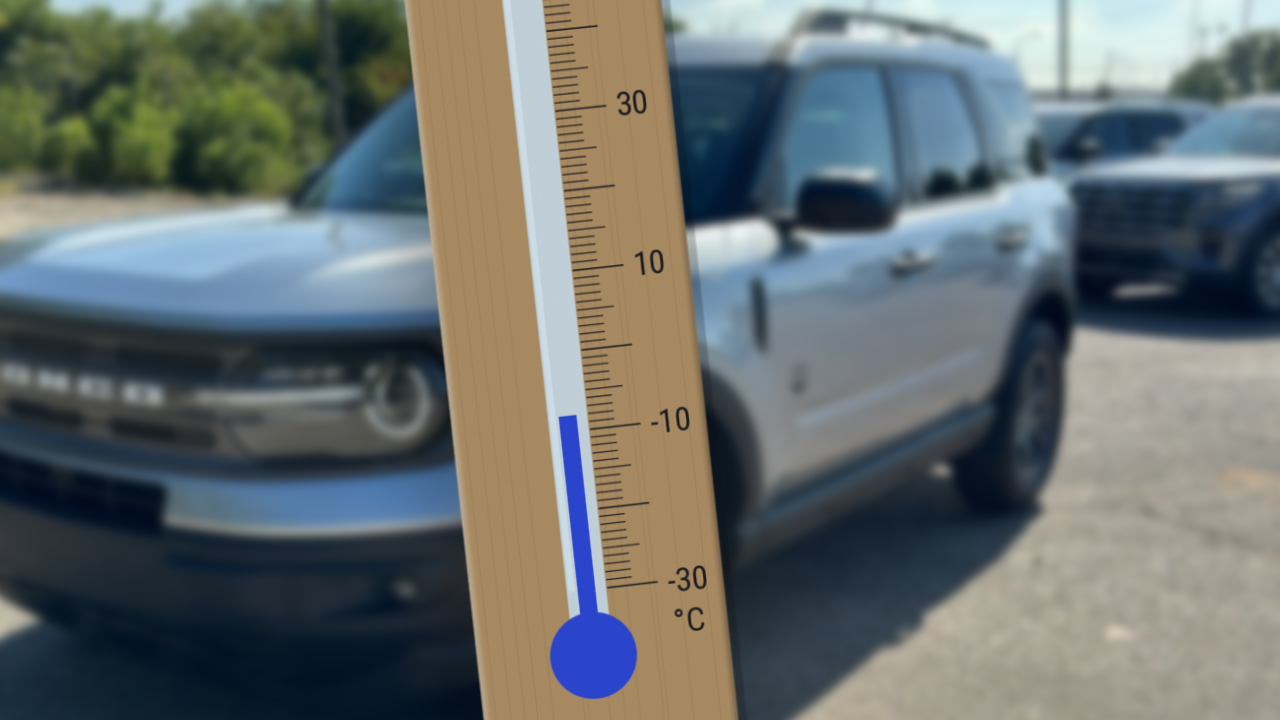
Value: -8; °C
